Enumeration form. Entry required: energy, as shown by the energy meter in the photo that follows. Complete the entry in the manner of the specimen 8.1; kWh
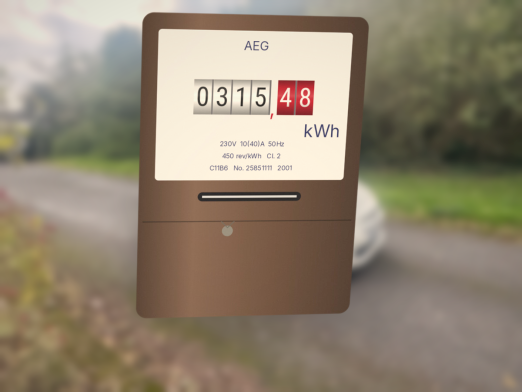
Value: 315.48; kWh
